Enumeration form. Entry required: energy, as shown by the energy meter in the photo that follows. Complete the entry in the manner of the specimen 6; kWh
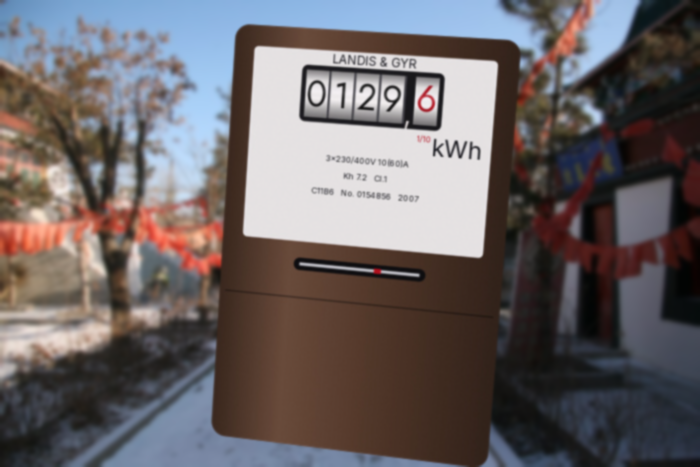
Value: 129.6; kWh
